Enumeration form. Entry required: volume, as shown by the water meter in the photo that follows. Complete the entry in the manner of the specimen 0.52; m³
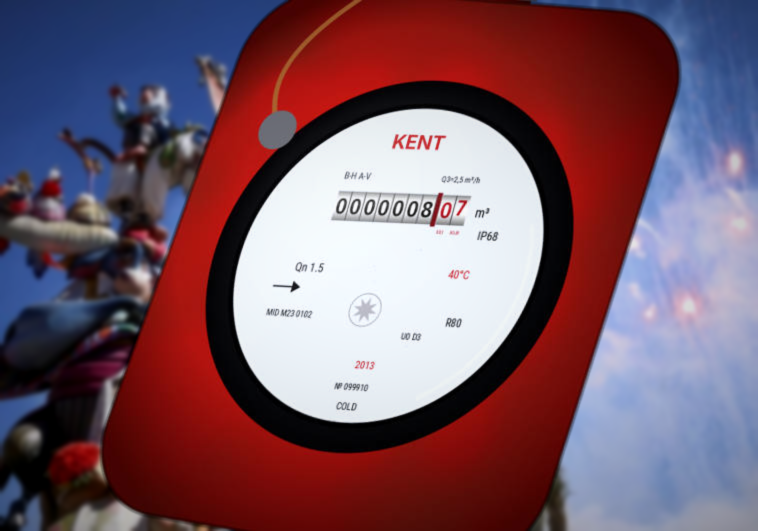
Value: 8.07; m³
